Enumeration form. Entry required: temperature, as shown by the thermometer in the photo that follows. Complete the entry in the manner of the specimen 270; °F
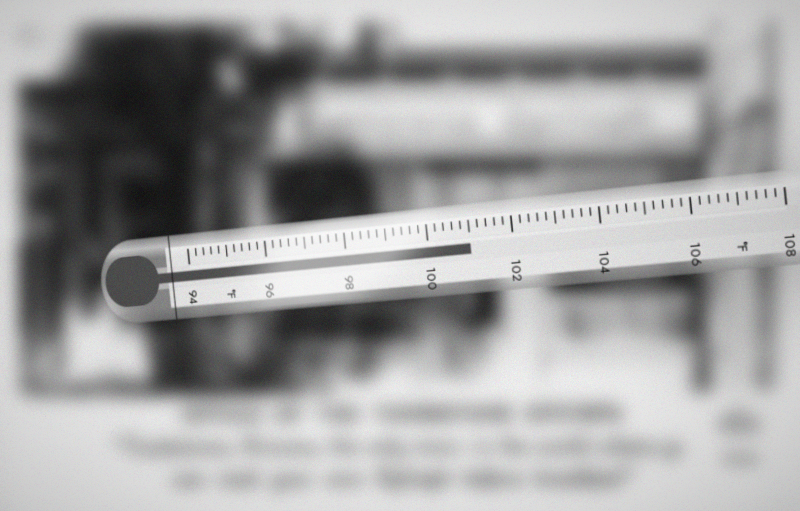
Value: 101; °F
